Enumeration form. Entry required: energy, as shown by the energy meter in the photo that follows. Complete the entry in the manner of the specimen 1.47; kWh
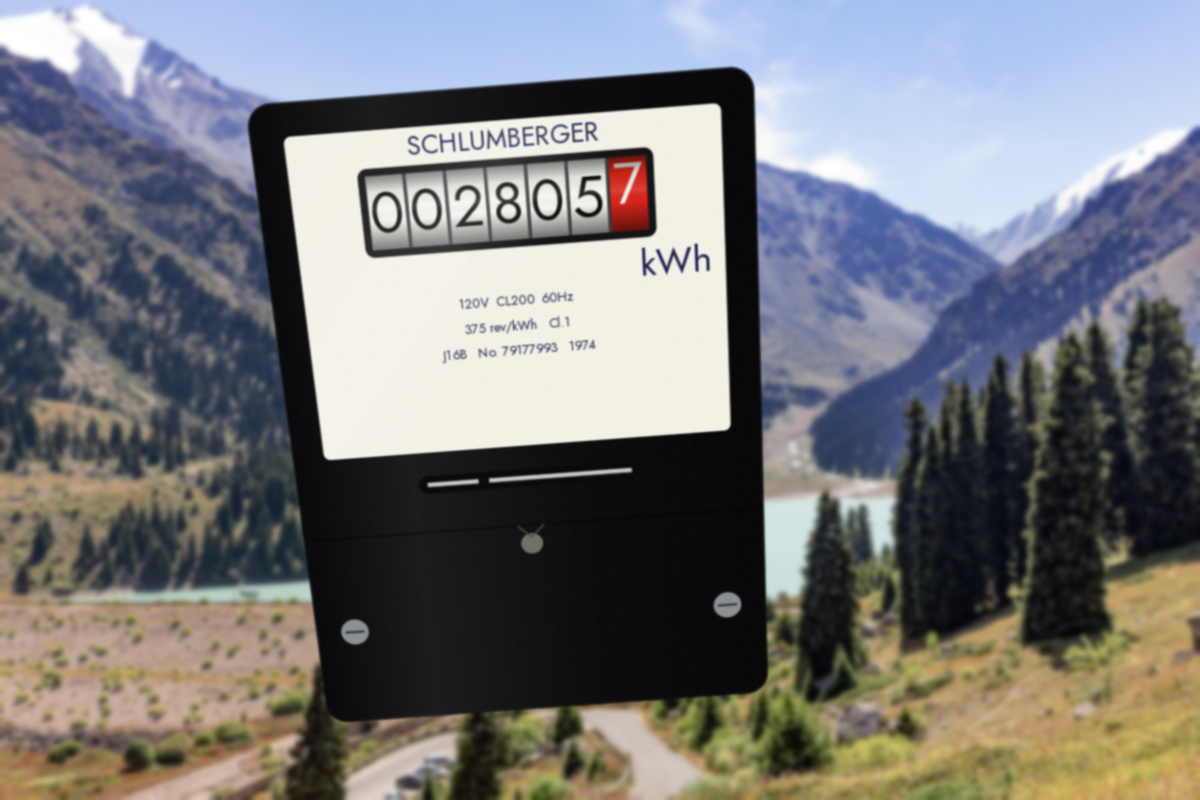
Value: 2805.7; kWh
